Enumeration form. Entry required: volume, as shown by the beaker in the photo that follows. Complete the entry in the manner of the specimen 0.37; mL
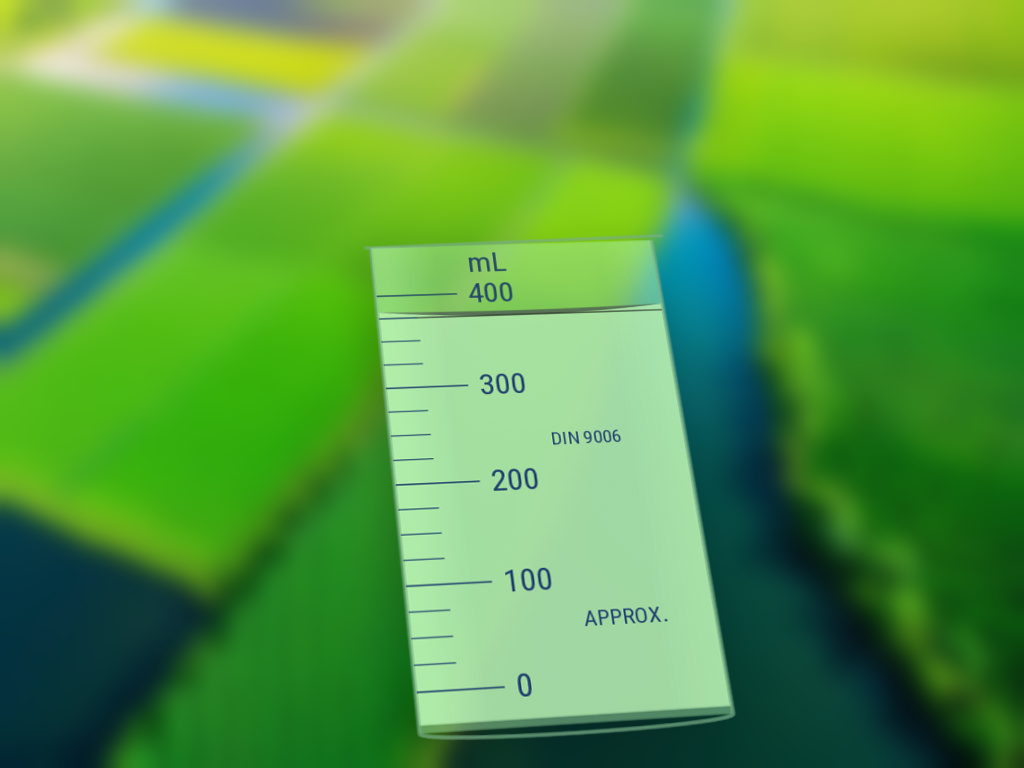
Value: 375; mL
